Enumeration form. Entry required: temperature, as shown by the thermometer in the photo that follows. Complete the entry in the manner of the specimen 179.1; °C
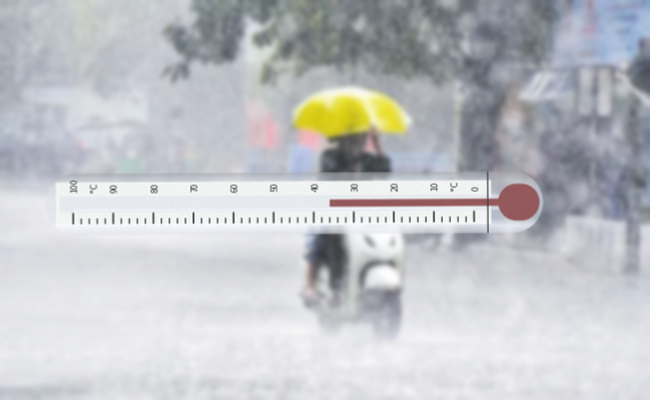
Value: 36; °C
